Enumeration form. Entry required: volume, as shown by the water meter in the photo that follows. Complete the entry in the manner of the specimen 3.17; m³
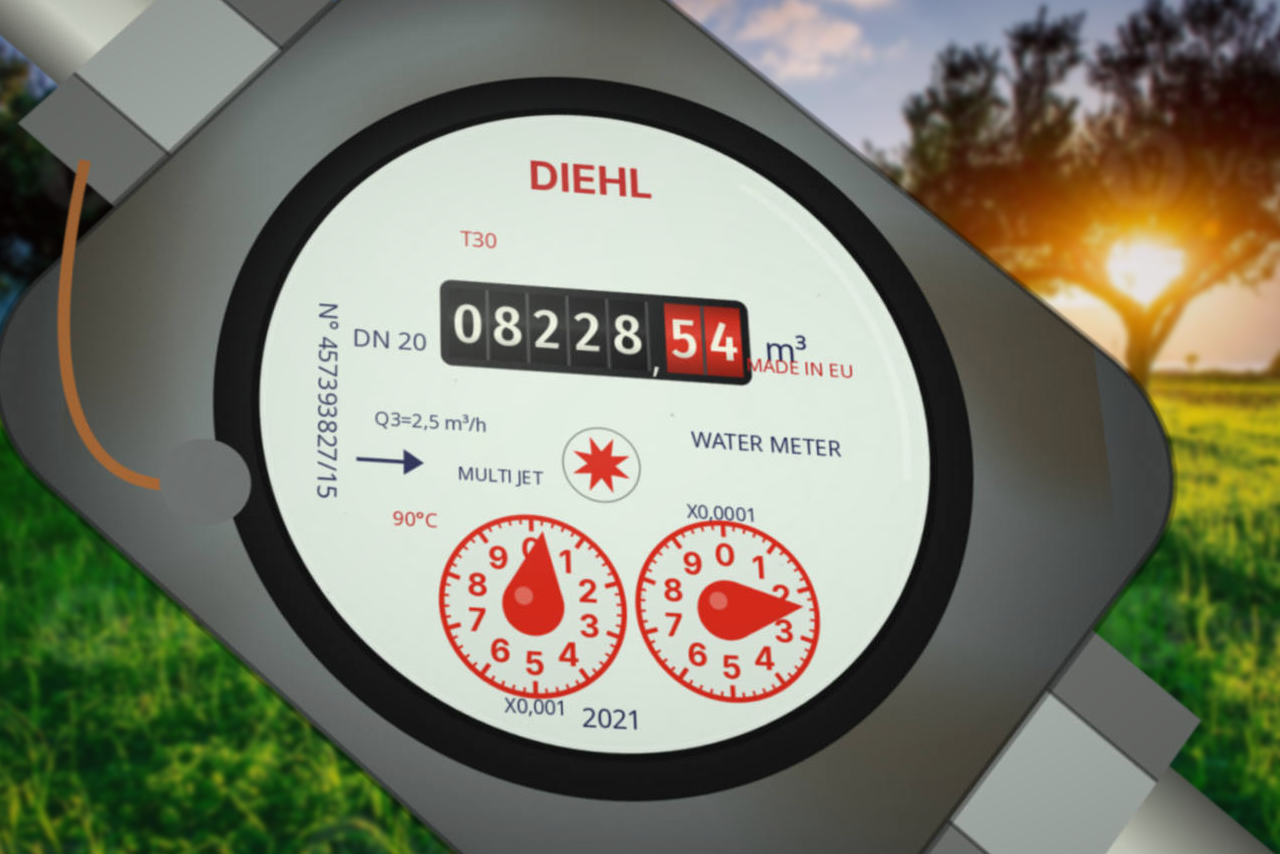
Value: 8228.5402; m³
